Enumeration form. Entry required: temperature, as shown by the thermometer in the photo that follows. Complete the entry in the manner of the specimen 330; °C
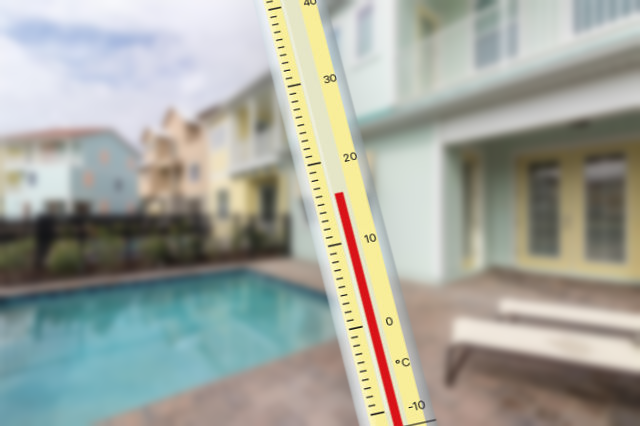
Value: 16; °C
